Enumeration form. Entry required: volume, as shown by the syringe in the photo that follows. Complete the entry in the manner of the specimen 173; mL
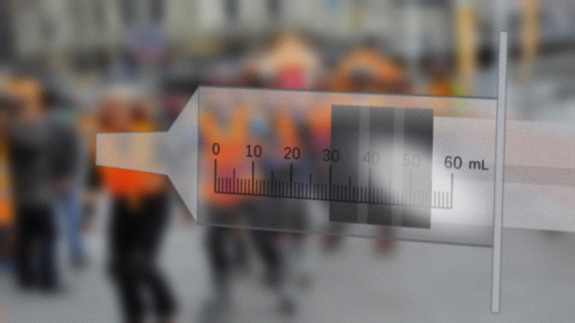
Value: 30; mL
